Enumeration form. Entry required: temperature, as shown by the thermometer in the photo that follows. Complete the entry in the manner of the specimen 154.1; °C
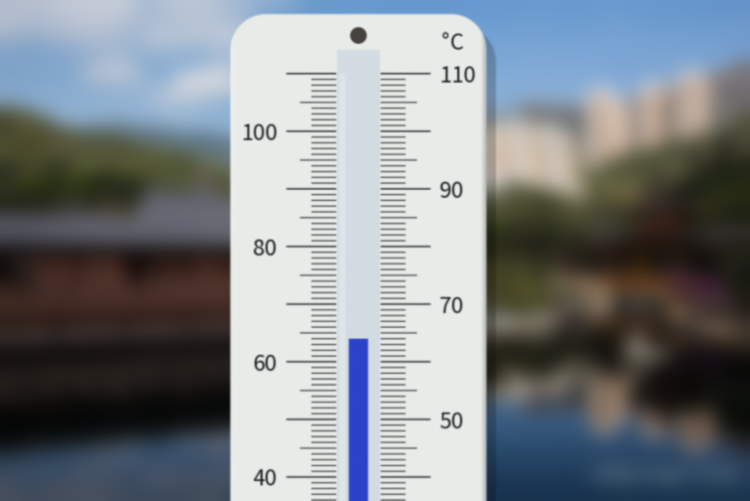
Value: 64; °C
